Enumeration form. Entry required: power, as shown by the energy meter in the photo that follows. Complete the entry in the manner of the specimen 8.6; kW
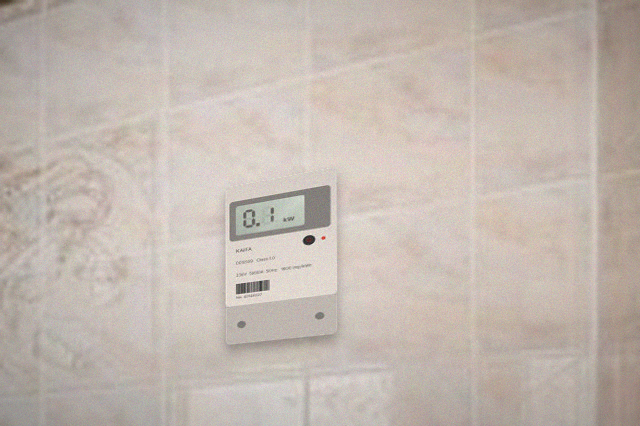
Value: 0.1; kW
